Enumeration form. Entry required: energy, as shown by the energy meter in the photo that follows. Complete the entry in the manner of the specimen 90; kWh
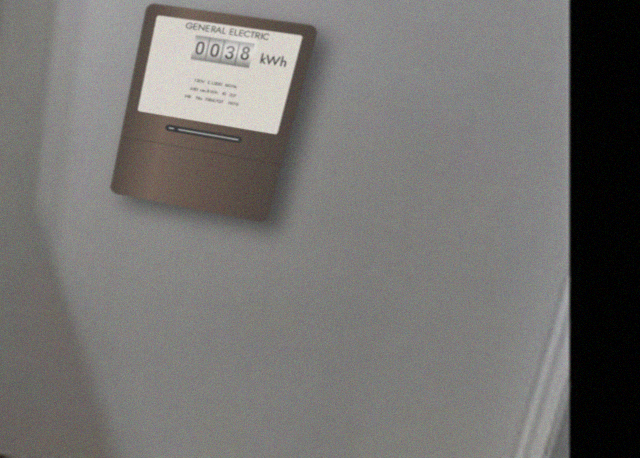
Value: 38; kWh
